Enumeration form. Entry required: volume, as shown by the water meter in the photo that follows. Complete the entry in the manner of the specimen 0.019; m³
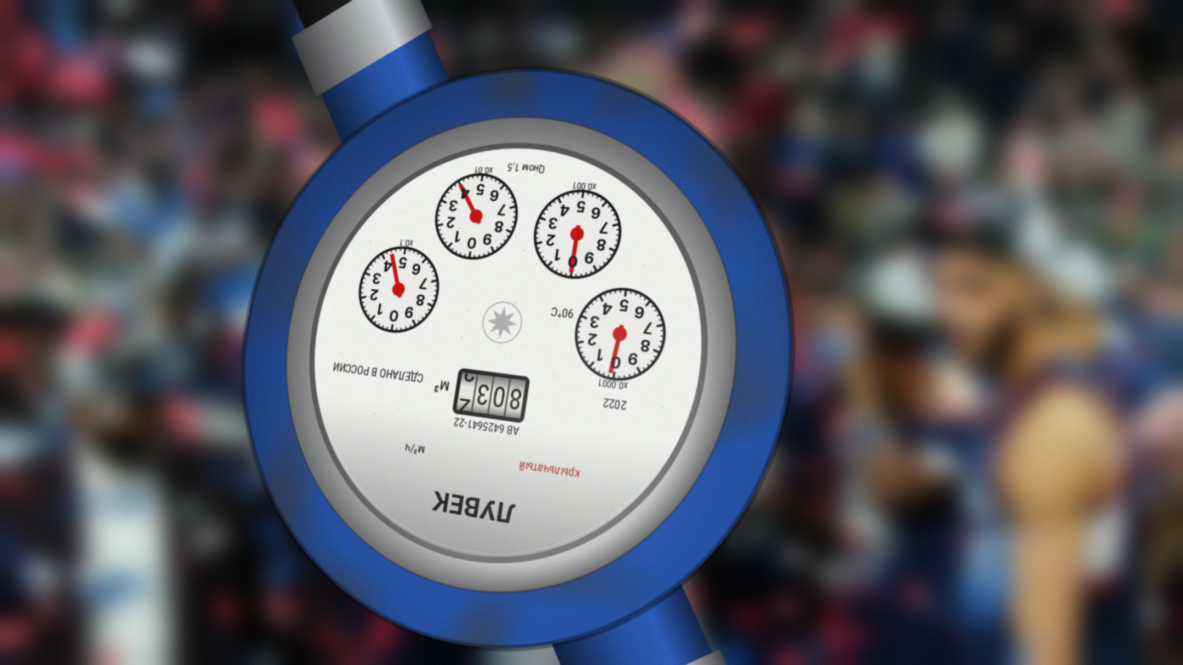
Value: 8032.4400; m³
